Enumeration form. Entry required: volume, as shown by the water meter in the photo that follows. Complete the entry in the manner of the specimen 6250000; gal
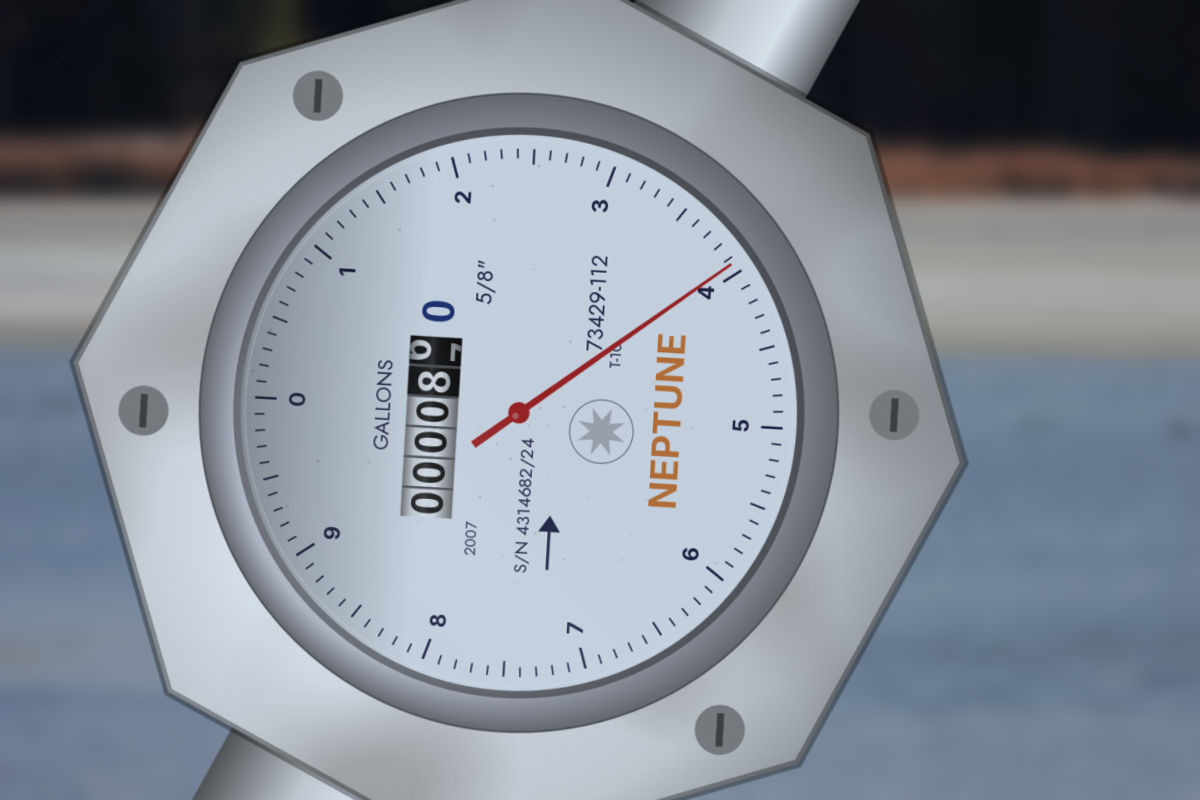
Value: 863.9; gal
